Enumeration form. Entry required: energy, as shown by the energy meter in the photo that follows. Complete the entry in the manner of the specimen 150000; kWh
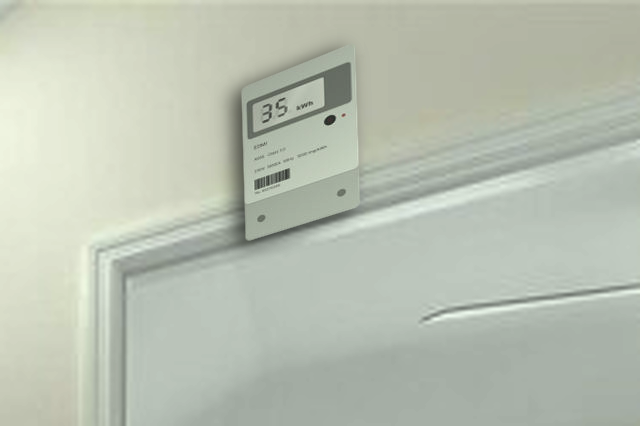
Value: 35; kWh
